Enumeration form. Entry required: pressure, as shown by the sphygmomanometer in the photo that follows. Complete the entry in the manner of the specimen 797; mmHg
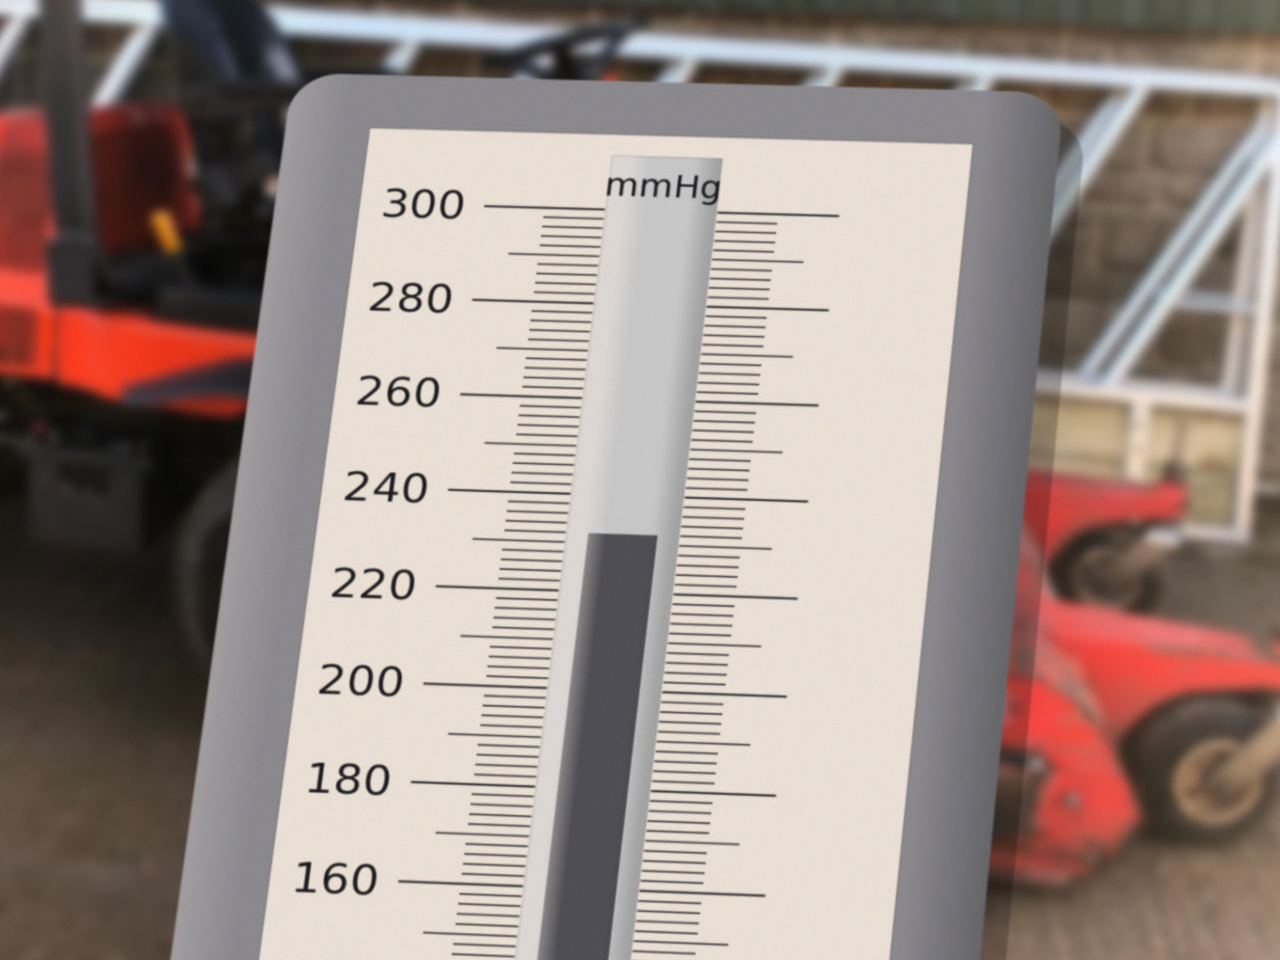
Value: 232; mmHg
